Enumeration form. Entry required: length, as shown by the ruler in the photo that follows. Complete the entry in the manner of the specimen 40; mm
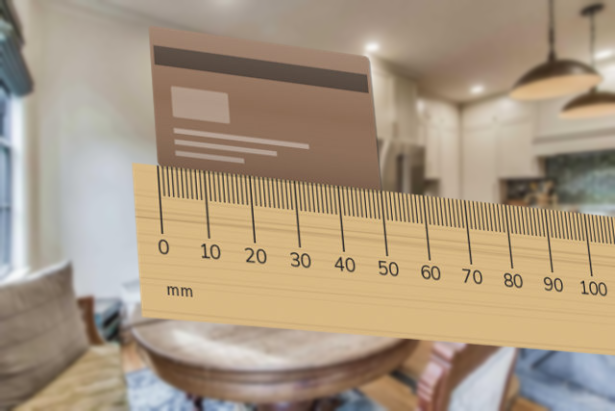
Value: 50; mm
